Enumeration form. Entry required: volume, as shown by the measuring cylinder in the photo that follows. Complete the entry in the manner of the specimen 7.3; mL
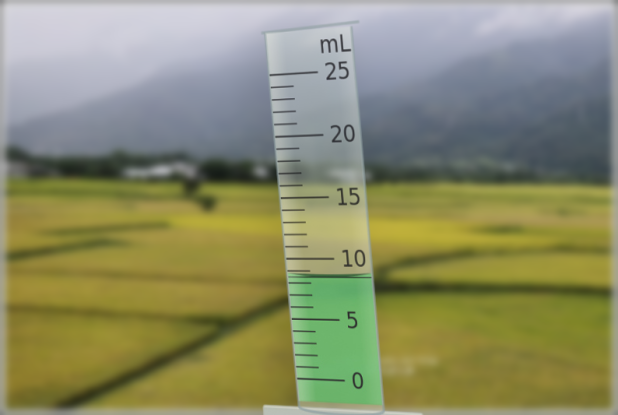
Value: 8.5; mL
